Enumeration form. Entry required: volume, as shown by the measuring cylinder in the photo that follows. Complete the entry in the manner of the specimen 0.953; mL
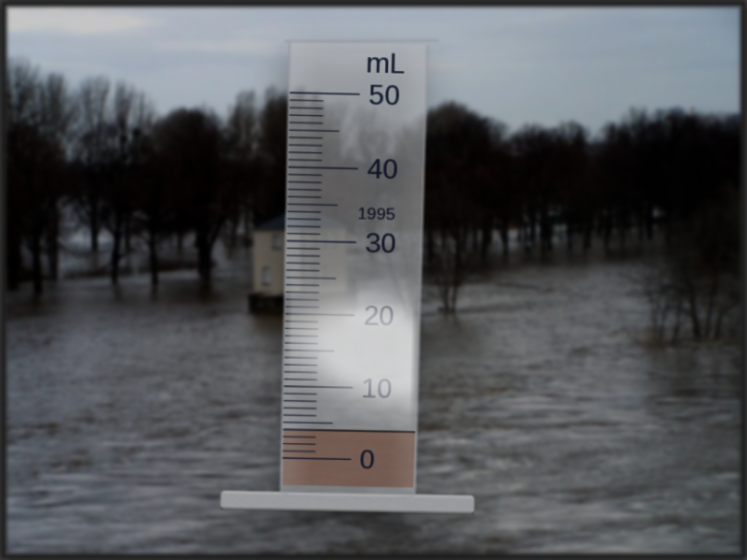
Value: 4; mL
